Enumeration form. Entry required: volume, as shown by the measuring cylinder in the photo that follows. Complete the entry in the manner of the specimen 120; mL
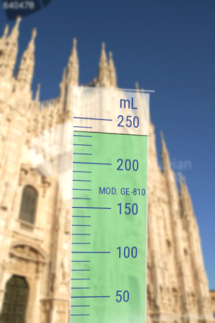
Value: 235; mL
